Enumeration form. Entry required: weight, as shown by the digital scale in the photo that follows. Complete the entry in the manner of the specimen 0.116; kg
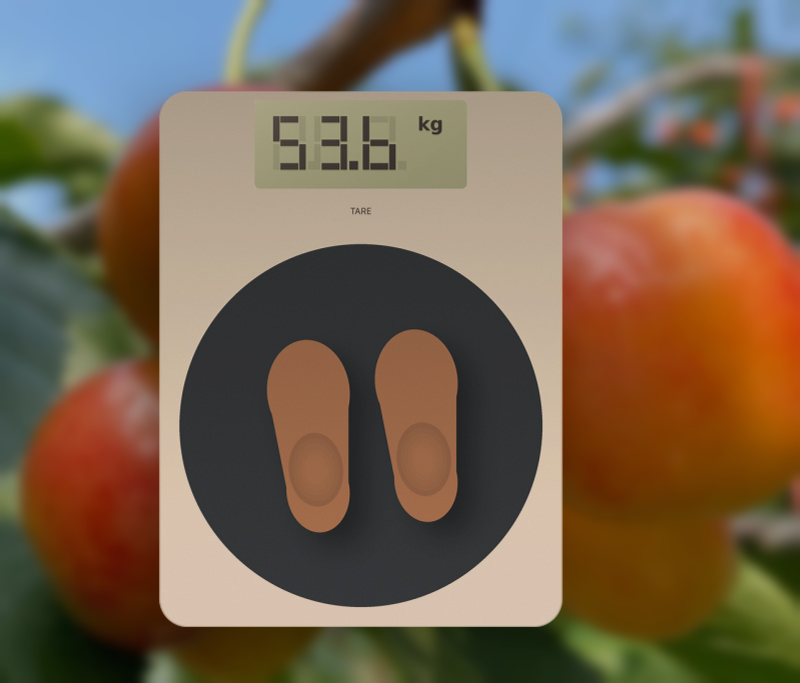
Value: 53.6; kg
